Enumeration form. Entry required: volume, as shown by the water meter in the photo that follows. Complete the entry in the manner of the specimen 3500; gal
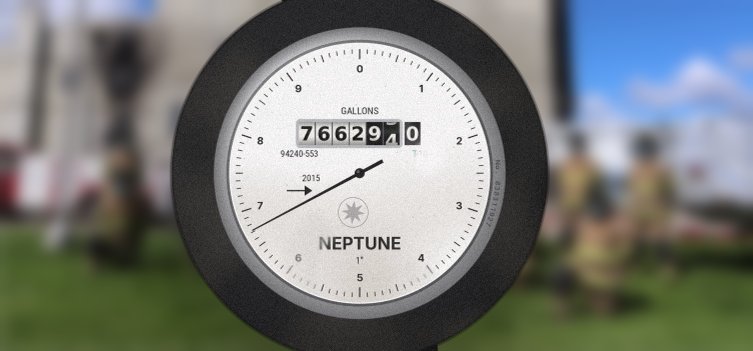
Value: 7662936.7; gal
